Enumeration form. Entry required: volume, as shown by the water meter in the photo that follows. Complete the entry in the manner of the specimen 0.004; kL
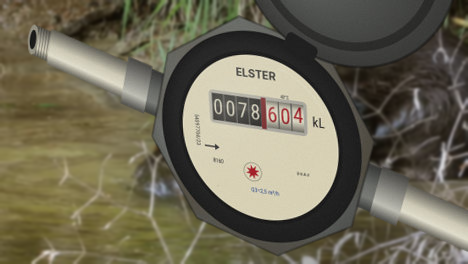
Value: 78.604; kL
